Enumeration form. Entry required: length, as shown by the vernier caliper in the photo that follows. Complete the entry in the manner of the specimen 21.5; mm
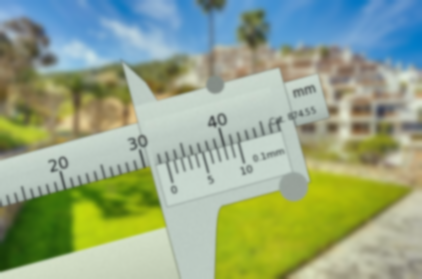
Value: 32.8; mm
